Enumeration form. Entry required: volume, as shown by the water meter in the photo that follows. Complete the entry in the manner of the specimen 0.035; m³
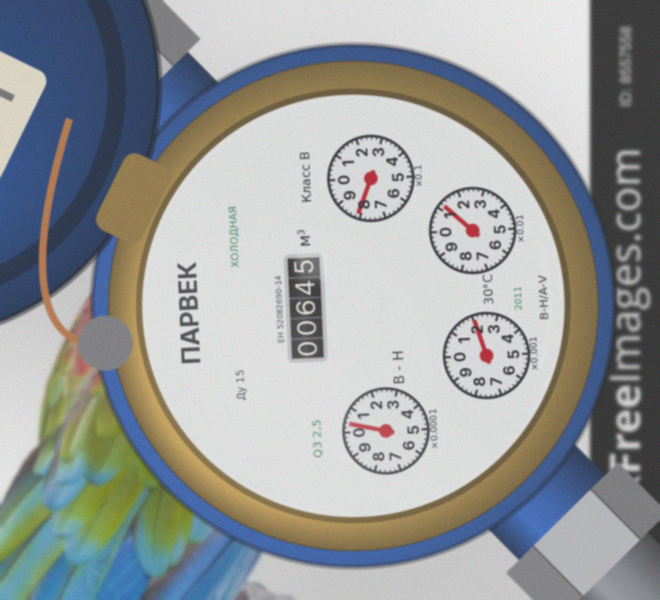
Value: 645.8120; m³
